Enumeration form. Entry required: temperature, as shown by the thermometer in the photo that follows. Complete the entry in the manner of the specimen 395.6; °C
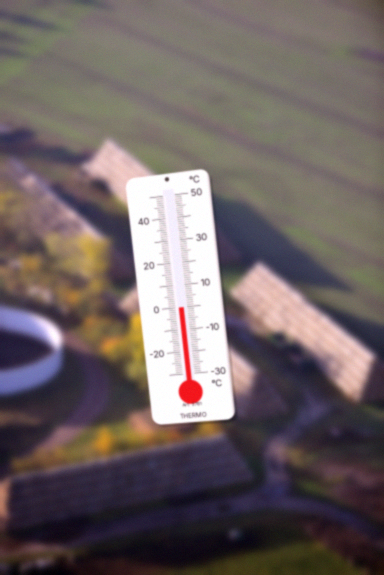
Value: 0; °C
